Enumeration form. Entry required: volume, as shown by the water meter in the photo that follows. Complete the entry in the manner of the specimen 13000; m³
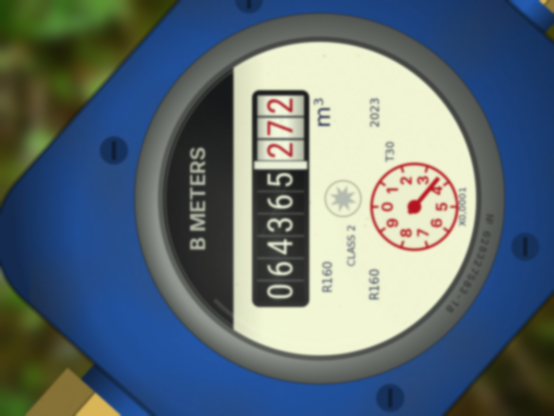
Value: 64365.2723; m³
